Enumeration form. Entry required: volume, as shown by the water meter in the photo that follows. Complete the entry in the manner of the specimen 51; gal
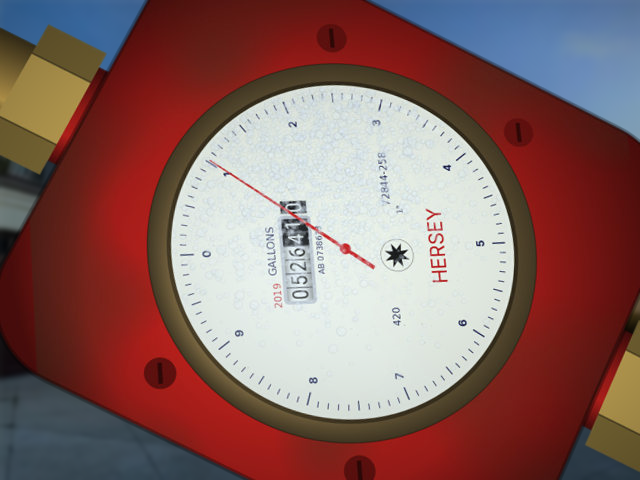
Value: 526411.0; gal
